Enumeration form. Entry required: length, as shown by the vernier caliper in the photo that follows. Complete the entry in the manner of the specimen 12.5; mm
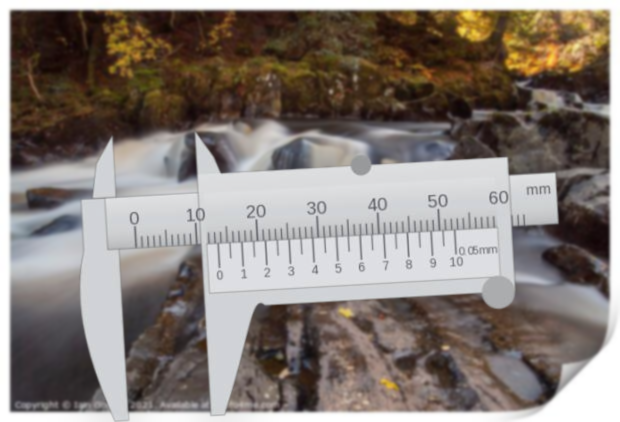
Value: 13.5; mm
